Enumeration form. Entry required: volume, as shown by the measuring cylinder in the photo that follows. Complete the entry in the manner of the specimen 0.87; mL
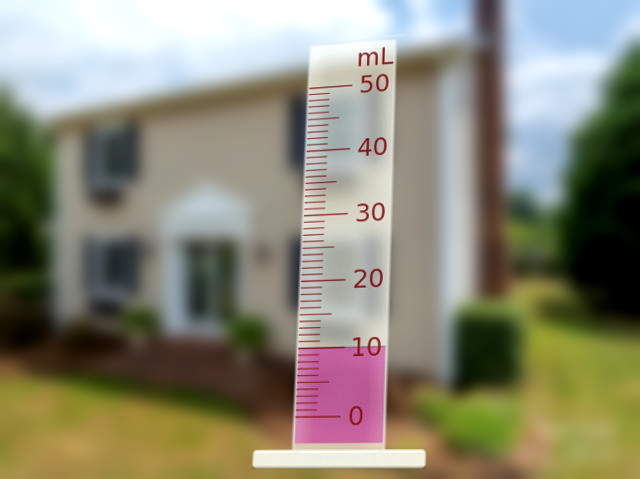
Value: 10; mL
